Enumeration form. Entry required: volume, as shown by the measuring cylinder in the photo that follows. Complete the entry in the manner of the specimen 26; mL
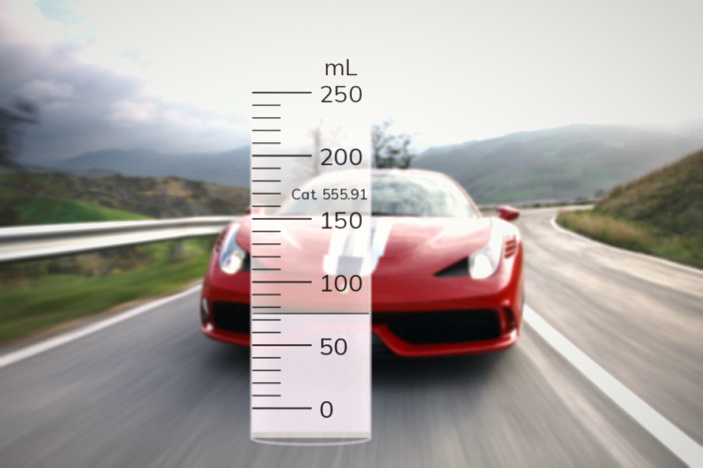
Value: 75; mL
